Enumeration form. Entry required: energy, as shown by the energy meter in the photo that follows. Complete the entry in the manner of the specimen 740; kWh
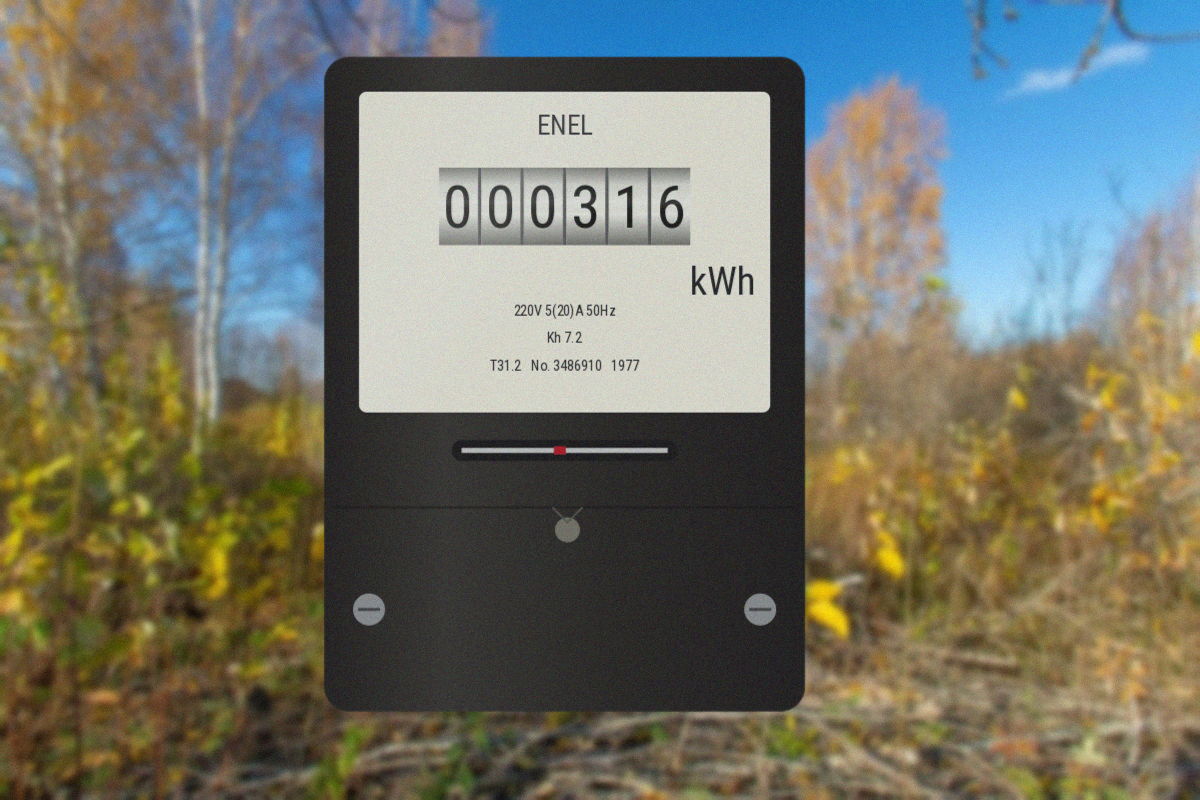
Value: 316; kWh
